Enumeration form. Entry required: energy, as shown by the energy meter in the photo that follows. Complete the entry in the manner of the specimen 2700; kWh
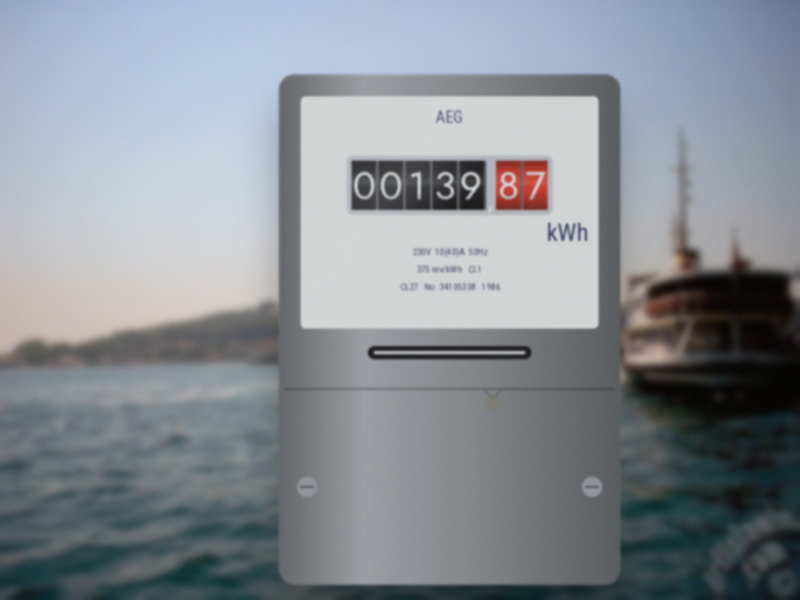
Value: 139.87; kWh
